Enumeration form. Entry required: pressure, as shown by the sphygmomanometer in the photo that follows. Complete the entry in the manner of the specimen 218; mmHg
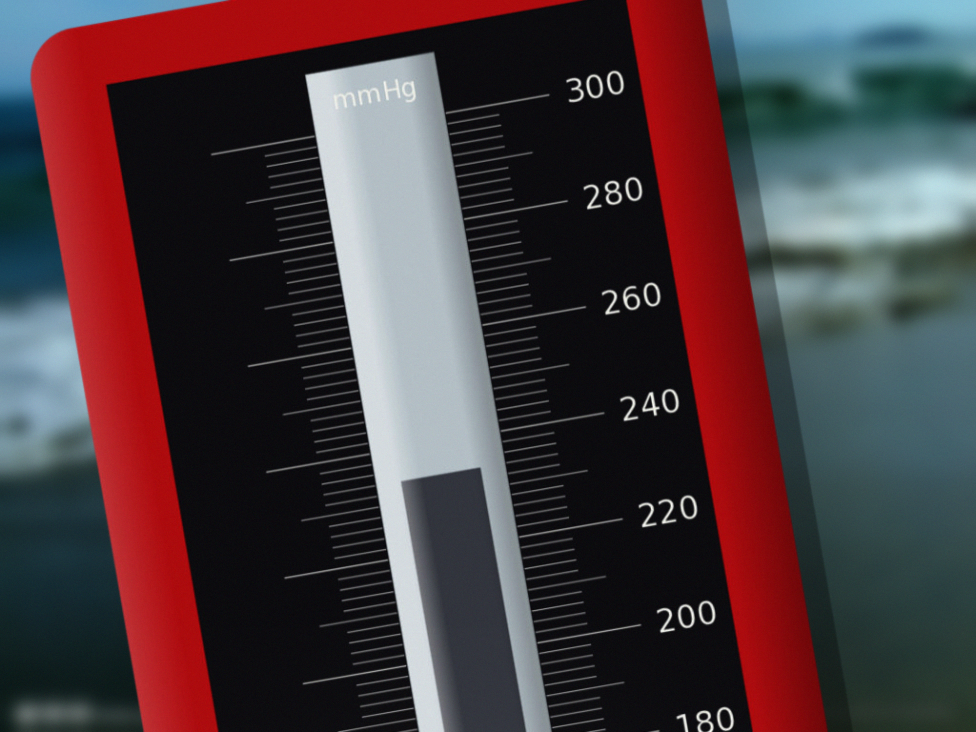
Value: 234; mmHg
